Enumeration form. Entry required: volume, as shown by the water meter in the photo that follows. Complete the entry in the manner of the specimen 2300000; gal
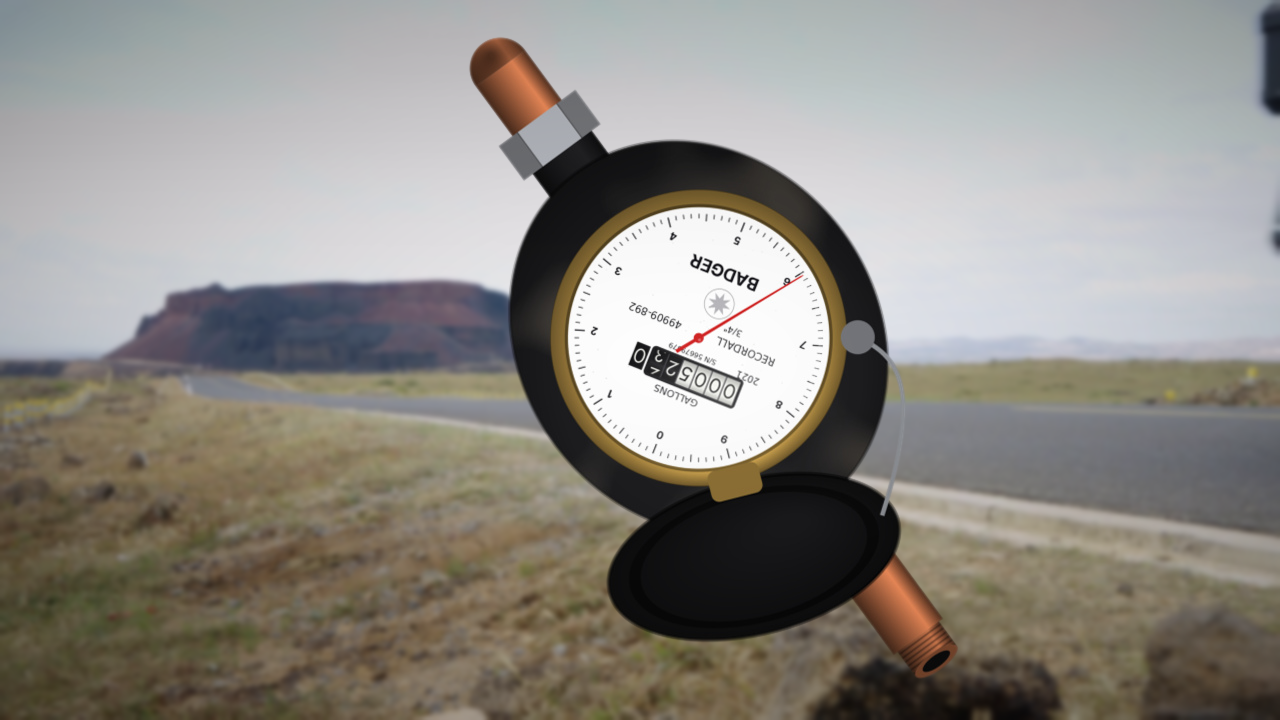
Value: 5226.0; gal
